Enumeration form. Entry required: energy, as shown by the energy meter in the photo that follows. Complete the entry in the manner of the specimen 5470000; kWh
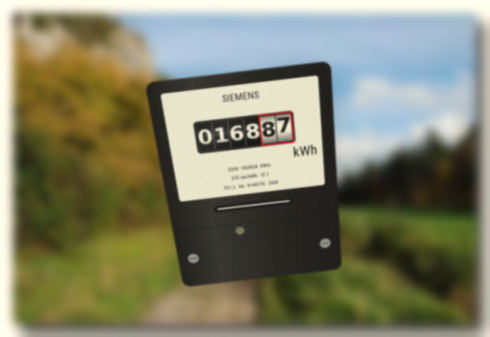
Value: 168.87; kWh
